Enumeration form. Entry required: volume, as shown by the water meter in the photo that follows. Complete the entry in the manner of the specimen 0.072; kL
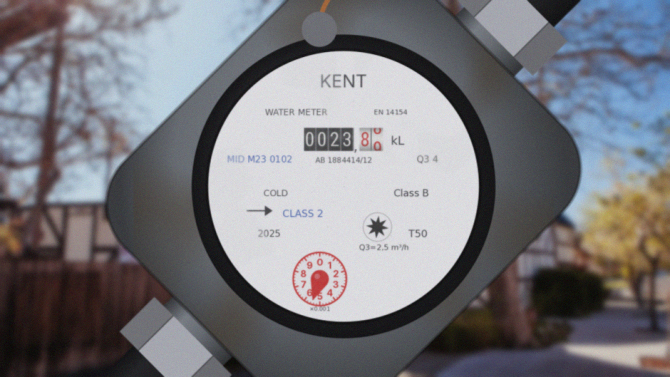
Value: 23.885; kL
